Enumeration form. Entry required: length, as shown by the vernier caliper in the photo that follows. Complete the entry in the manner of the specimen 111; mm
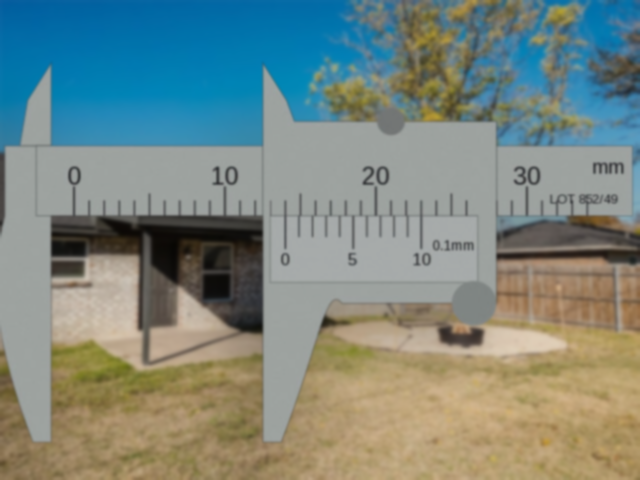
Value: 14.0; mm
